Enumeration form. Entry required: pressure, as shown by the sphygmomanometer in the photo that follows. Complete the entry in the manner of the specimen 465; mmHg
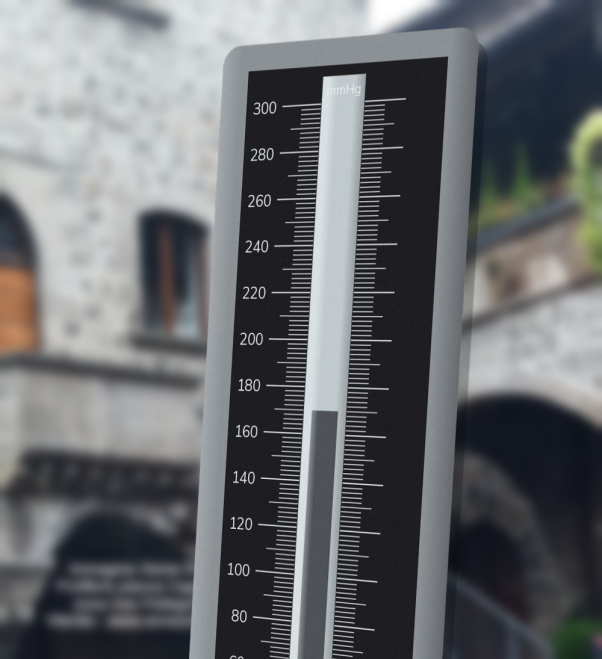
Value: 170; mmHg
